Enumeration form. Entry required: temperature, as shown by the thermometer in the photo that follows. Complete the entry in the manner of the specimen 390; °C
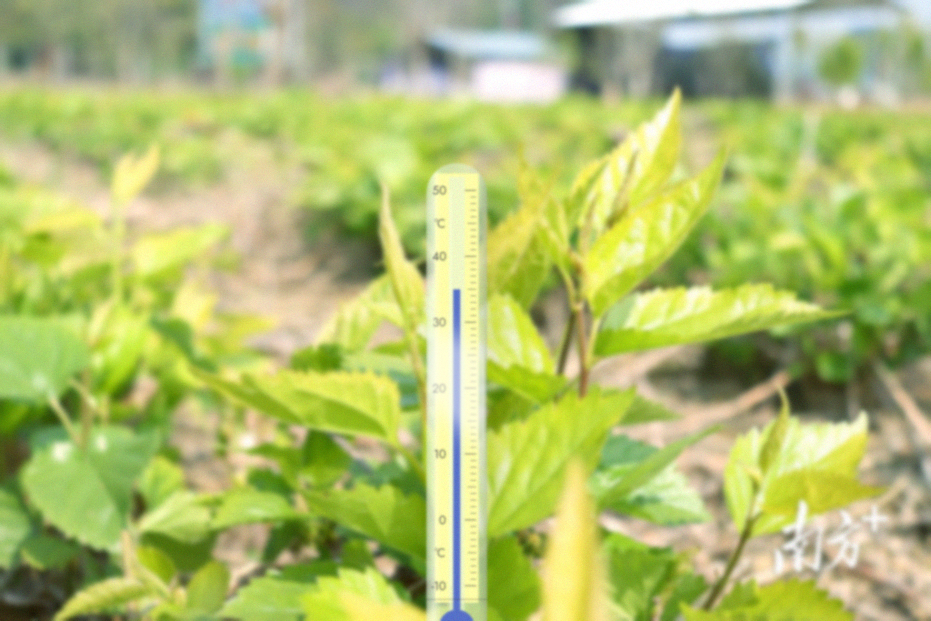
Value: 35; °C
